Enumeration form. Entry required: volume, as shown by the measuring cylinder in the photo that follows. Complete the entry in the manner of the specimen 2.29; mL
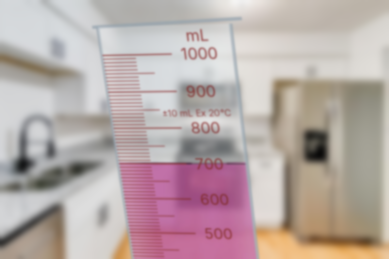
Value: 700; mL
